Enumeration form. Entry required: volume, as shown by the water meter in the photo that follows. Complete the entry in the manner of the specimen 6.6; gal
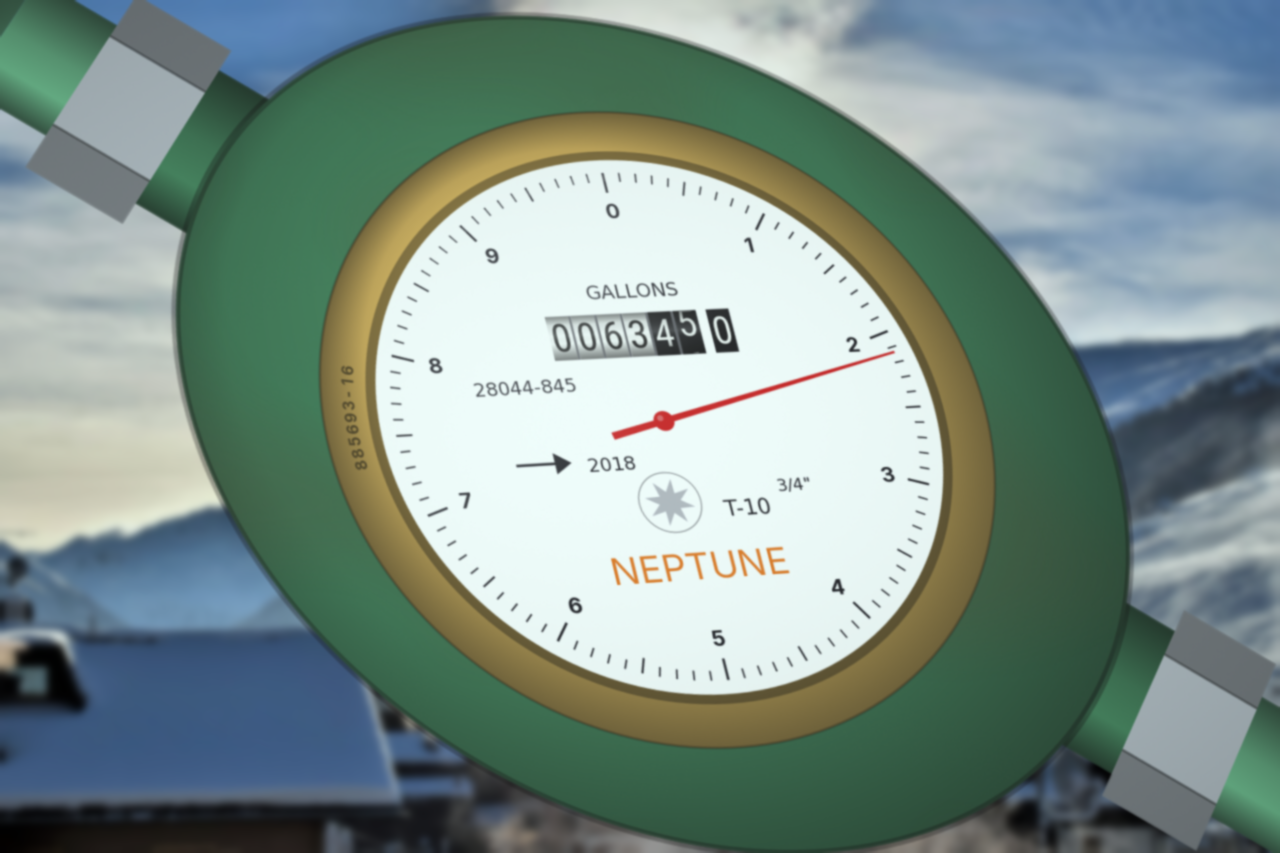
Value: 63452.1; gal
